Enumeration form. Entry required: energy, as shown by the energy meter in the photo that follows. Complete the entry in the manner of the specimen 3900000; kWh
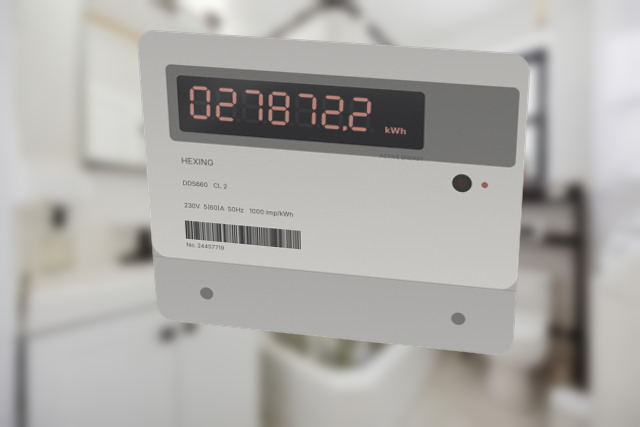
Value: 27872.2; kWh
